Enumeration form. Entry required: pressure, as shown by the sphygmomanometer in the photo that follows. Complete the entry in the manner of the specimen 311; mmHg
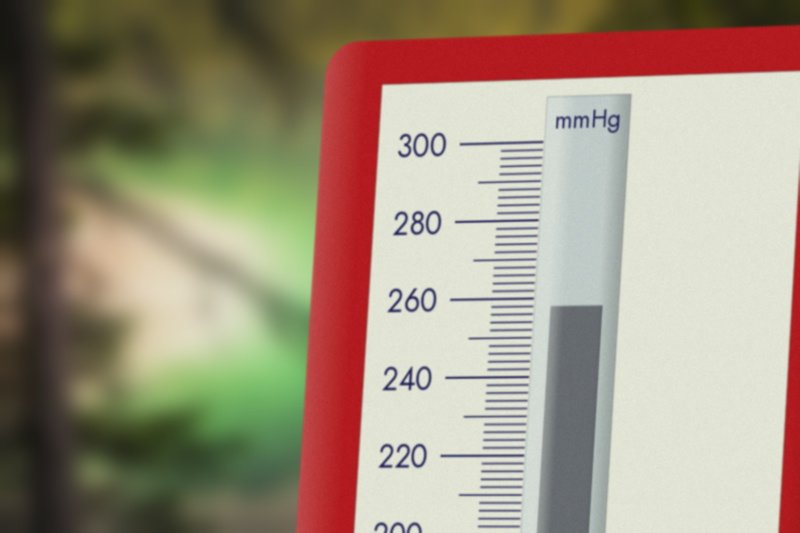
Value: 258; mmHg
